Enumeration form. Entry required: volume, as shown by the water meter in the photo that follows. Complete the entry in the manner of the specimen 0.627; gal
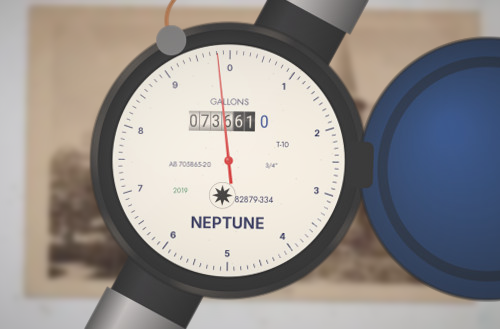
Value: 736609.8; gal
